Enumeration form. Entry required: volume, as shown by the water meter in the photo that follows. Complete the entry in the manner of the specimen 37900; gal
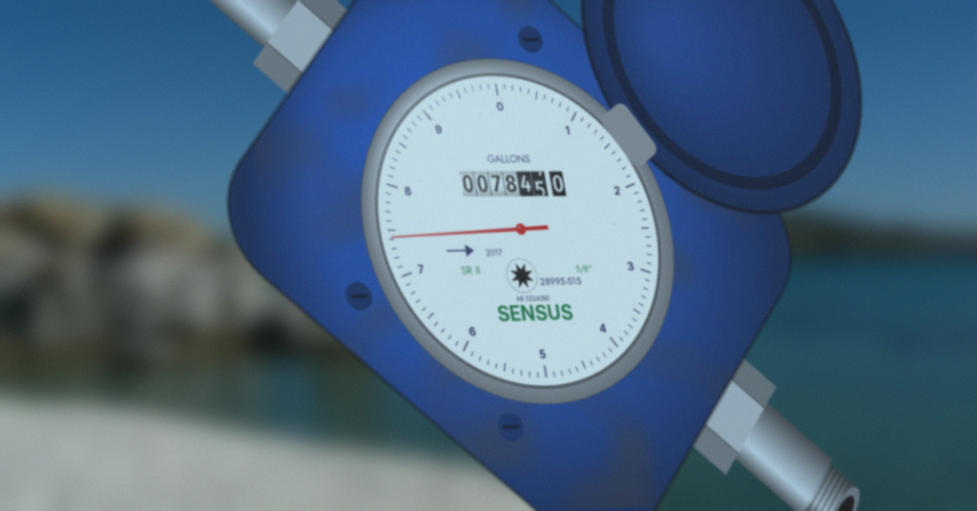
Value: 78447.4; gal
